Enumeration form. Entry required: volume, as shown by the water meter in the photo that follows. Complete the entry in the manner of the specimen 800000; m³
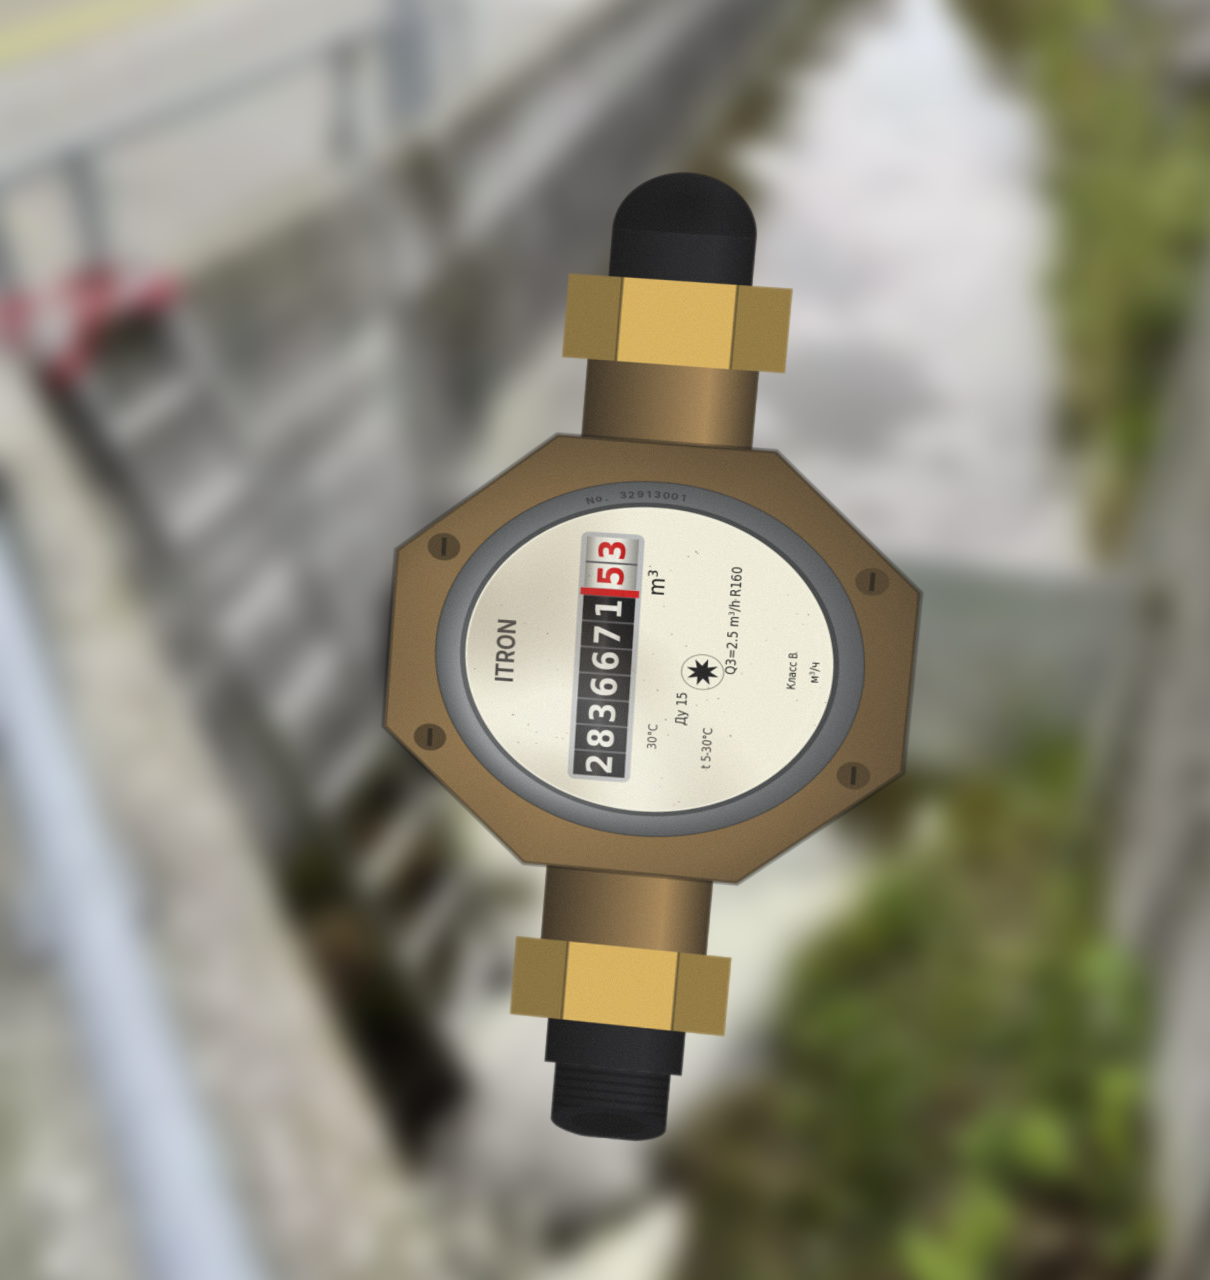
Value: 2836671.53; m³
